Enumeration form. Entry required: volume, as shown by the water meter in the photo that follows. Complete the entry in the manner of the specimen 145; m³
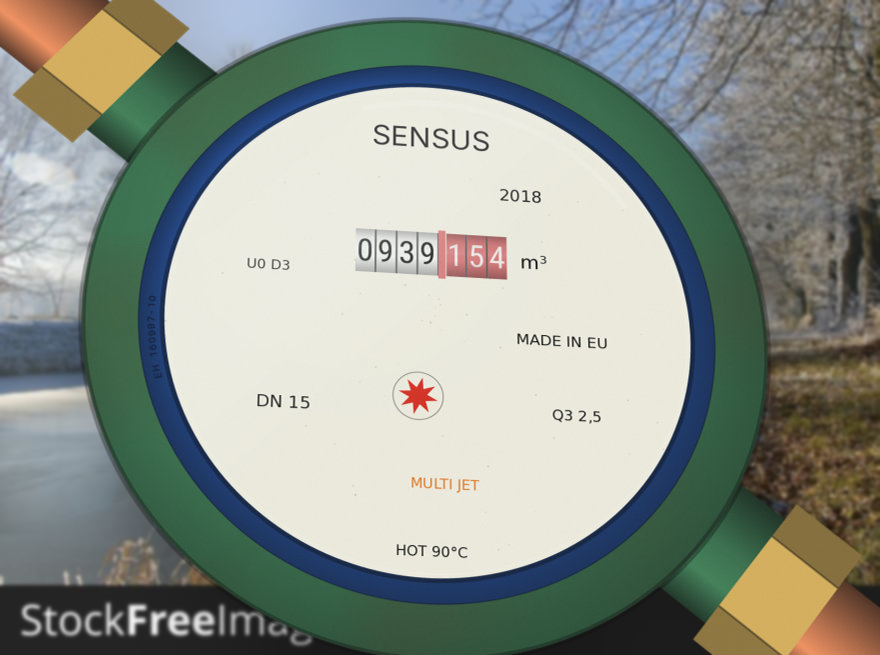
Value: 939.154; m³
